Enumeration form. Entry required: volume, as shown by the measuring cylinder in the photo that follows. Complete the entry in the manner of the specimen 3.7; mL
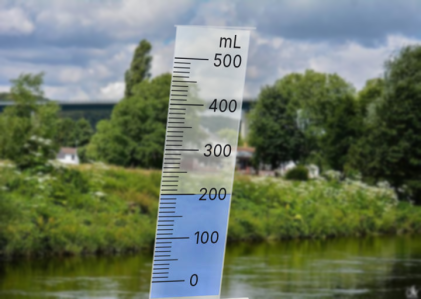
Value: 200; mL
